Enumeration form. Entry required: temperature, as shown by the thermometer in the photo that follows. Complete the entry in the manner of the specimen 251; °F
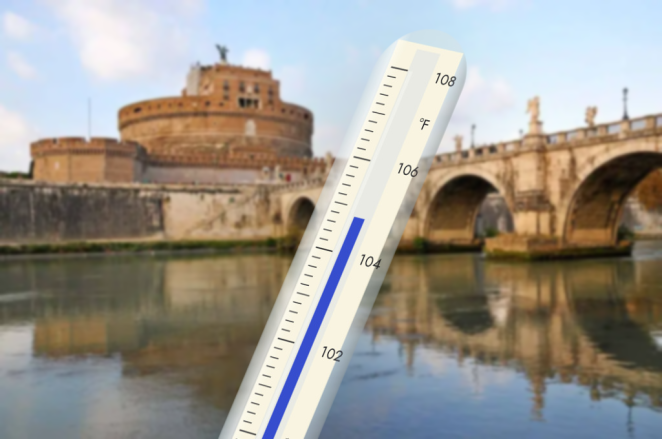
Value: 104.8; °F
